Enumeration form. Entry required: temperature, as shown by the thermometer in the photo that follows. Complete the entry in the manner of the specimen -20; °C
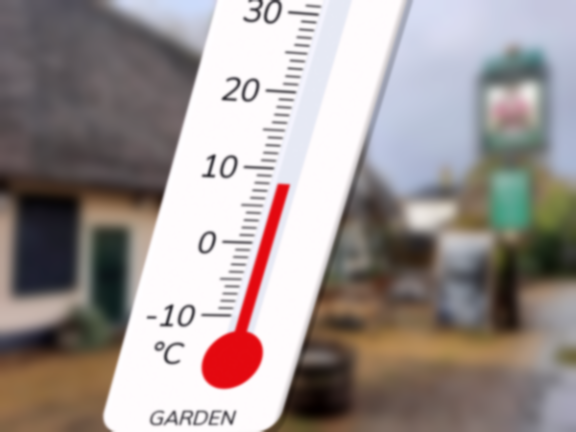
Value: 8; °C
